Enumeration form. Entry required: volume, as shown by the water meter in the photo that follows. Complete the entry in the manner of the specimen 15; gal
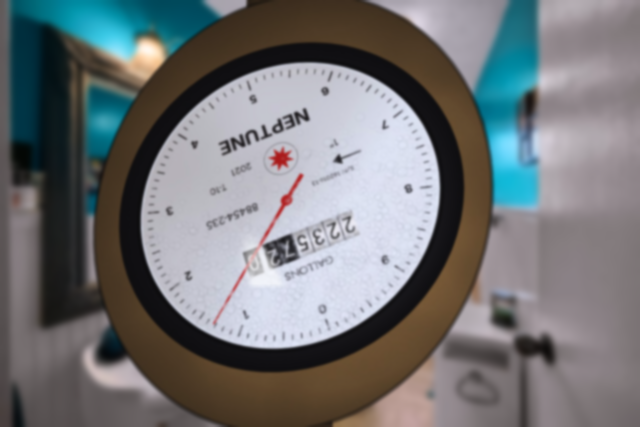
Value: 2235721.3; gal
